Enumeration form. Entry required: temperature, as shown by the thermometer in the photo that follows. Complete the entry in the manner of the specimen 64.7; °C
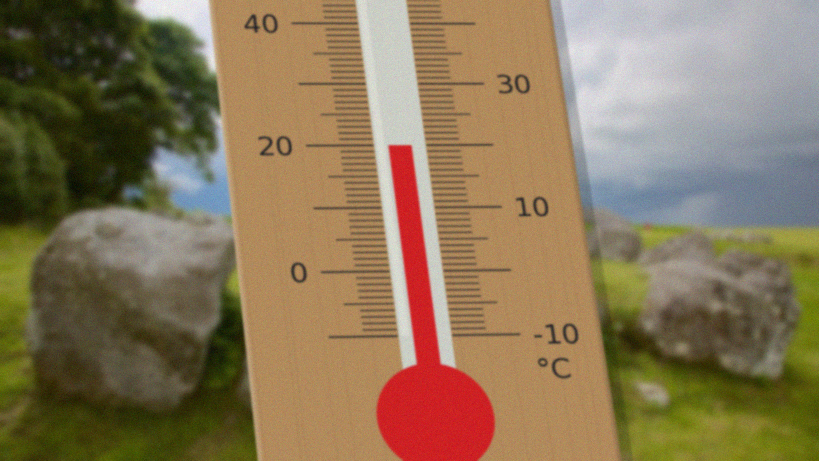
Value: 20; °C
